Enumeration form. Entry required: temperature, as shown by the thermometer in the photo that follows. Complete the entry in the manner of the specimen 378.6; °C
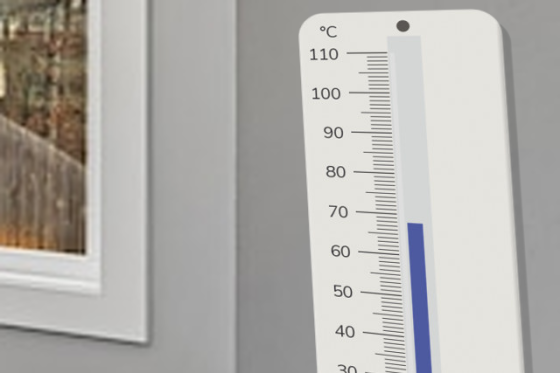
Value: 68; °C
